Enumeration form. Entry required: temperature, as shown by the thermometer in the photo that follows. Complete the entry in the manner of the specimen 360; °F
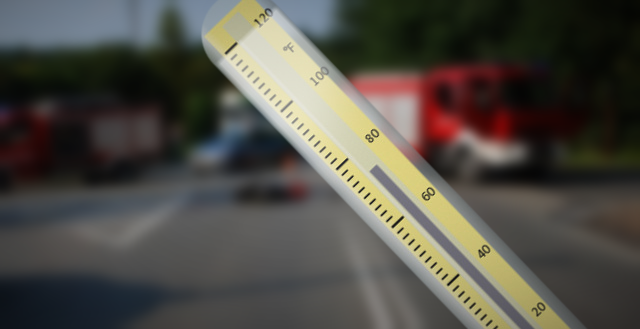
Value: 74; °F
